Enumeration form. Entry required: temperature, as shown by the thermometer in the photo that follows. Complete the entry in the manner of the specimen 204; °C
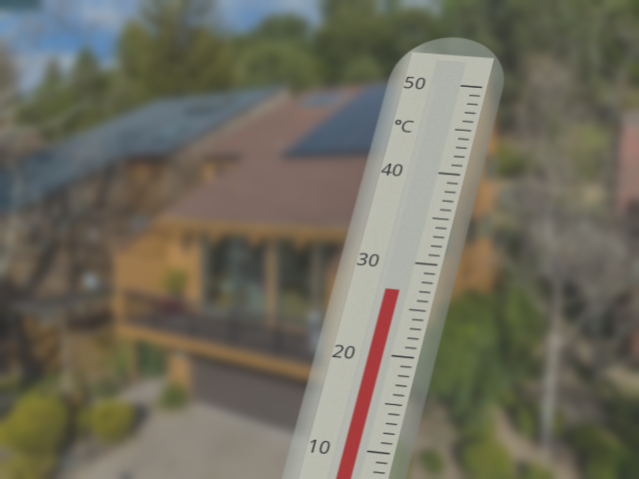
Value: 27; °C
